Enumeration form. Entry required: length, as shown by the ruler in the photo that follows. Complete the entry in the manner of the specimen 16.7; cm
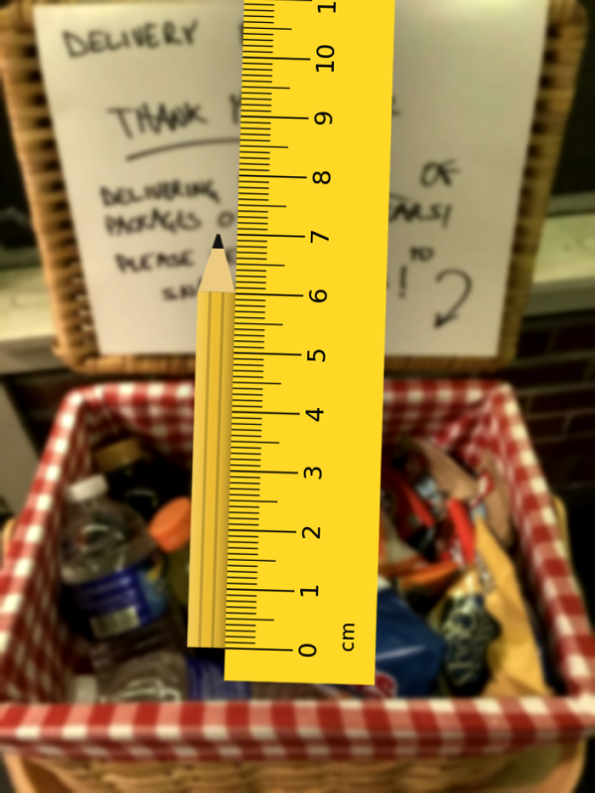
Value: 7; cm
